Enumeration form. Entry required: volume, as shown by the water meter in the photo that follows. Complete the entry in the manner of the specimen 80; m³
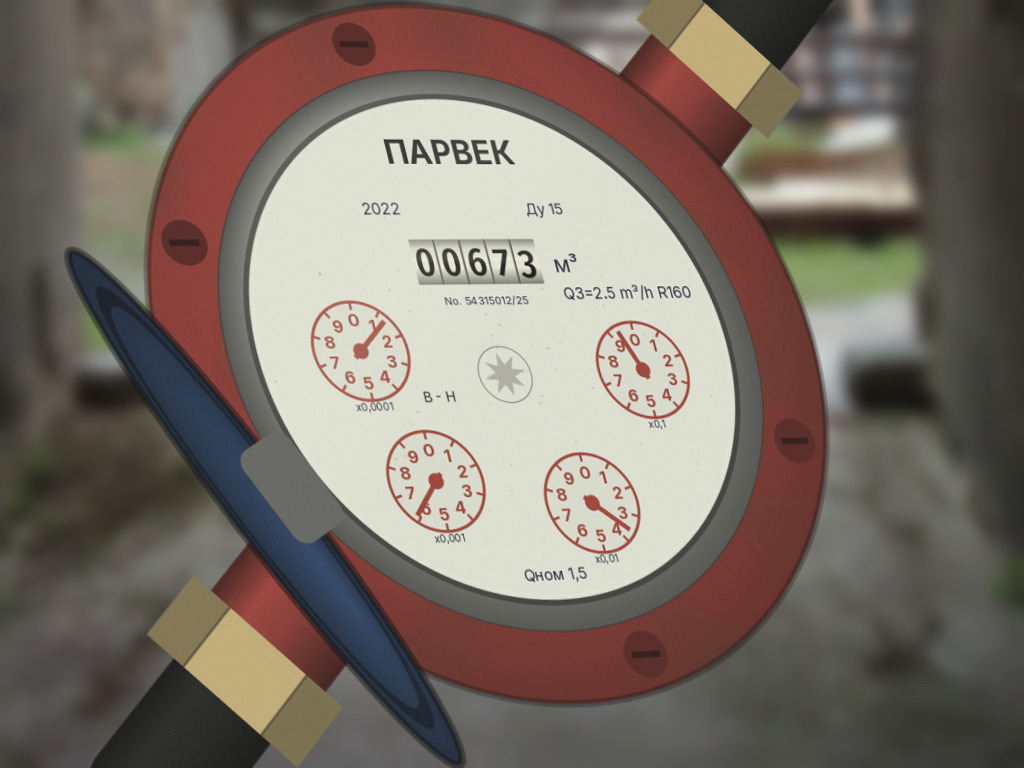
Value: 672.9361; m³
